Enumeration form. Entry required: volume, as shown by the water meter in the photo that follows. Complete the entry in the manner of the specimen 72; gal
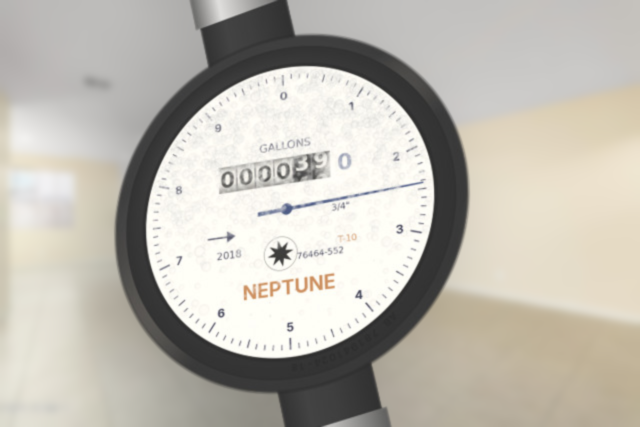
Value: 392.4; gal
